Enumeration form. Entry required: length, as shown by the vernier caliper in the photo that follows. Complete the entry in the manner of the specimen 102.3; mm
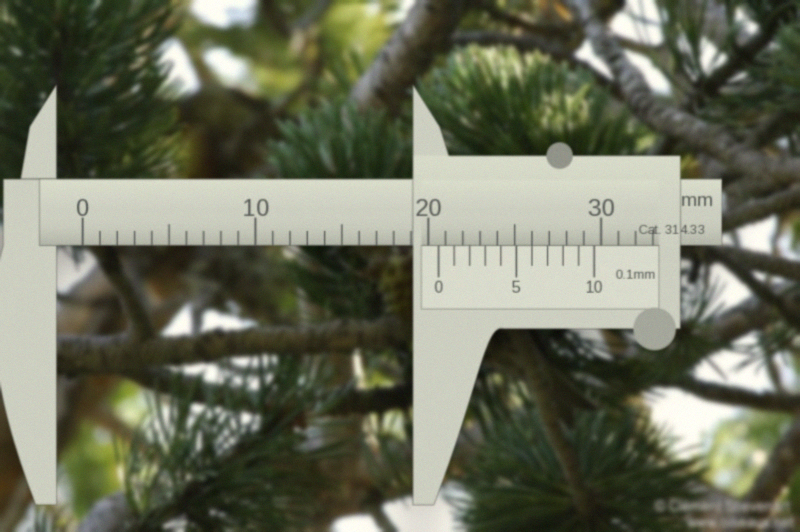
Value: 20.6; mm
